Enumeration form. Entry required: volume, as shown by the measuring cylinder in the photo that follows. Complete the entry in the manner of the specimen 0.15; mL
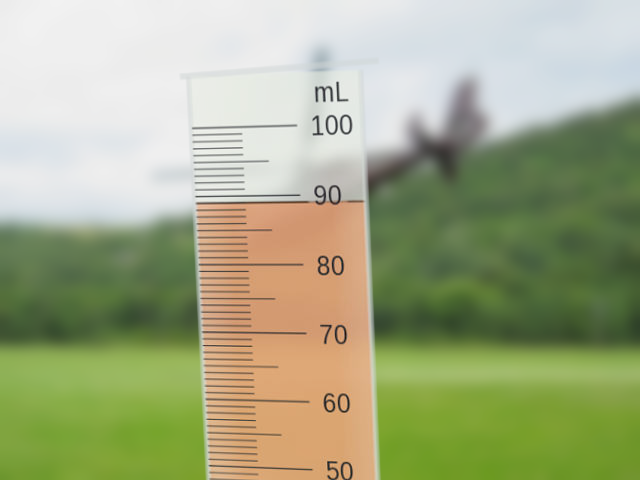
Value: 89; mL
